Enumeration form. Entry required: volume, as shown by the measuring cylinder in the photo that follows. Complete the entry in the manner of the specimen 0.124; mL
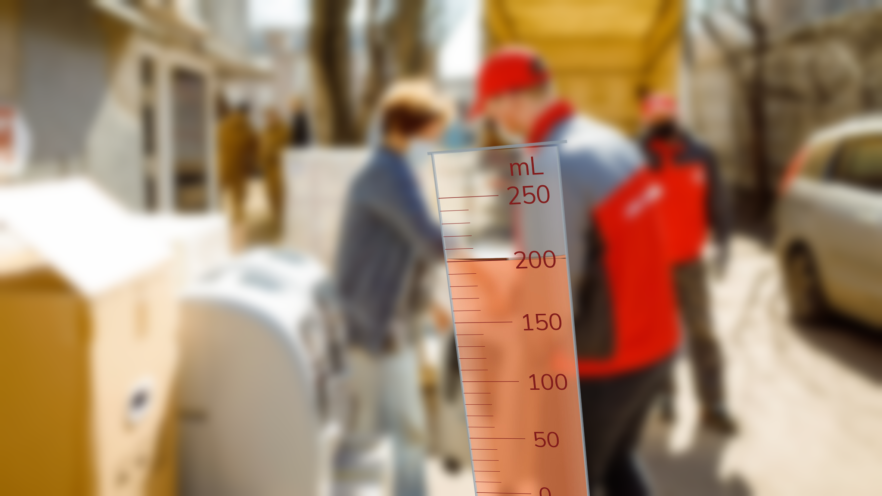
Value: 200; mL
